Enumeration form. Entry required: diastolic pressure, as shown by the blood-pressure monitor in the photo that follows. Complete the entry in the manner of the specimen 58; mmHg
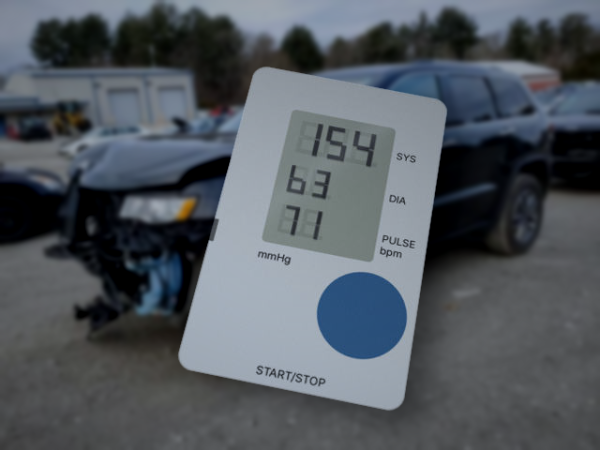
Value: 63; mmHg
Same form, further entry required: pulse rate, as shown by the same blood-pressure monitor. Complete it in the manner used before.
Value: 71; bpm
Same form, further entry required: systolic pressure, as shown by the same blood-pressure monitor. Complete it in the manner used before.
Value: 154; mmHg
